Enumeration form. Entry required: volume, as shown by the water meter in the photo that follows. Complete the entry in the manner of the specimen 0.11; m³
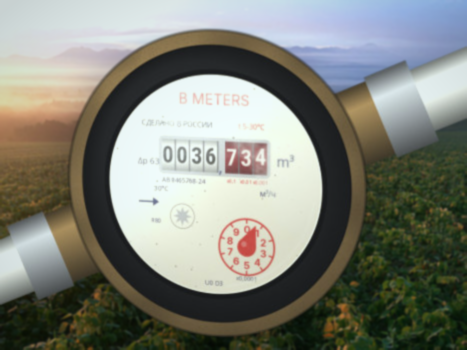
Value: 36.7340; m³
